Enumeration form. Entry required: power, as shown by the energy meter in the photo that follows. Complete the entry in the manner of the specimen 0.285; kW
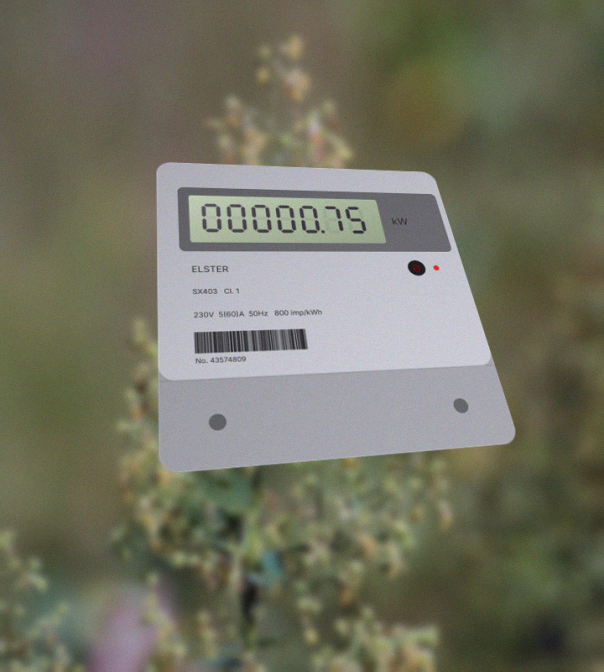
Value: 0.75; kW
